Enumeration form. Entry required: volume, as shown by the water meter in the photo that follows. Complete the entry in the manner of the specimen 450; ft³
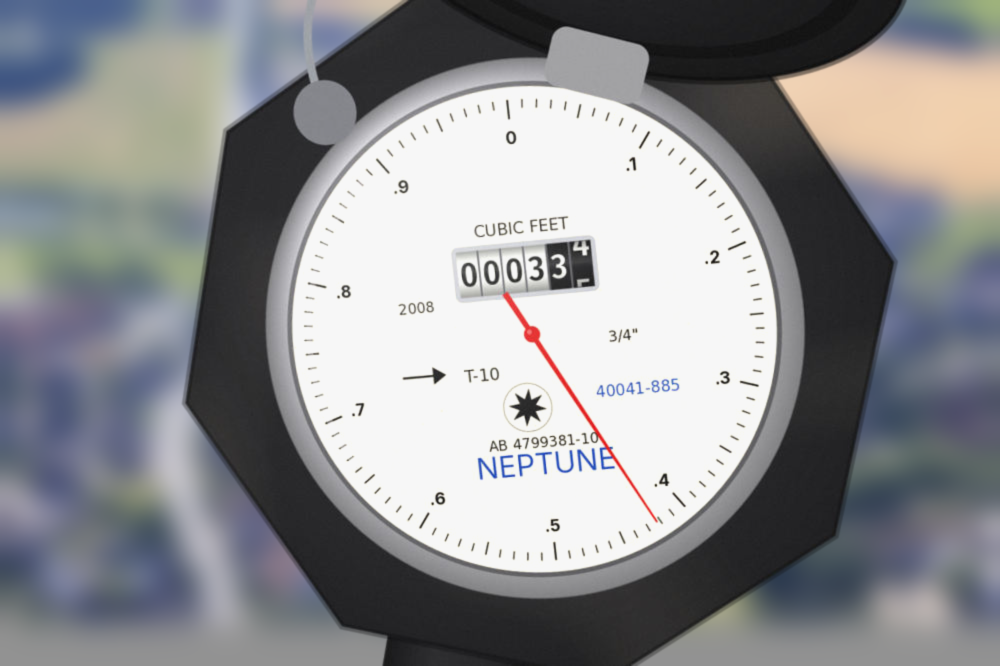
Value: 334.42; ft³
